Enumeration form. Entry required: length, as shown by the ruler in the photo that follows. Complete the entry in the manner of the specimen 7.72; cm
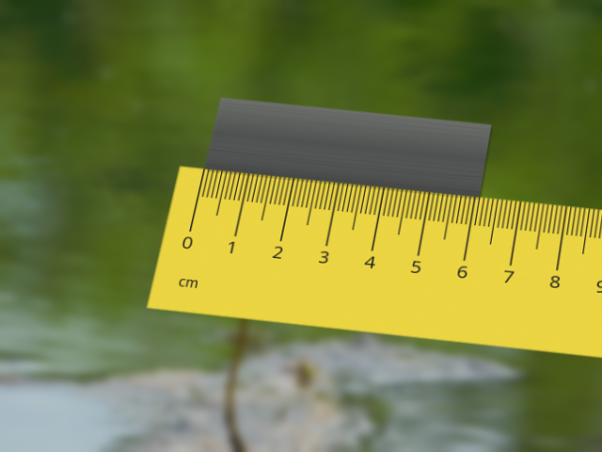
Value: 6.1; cm
